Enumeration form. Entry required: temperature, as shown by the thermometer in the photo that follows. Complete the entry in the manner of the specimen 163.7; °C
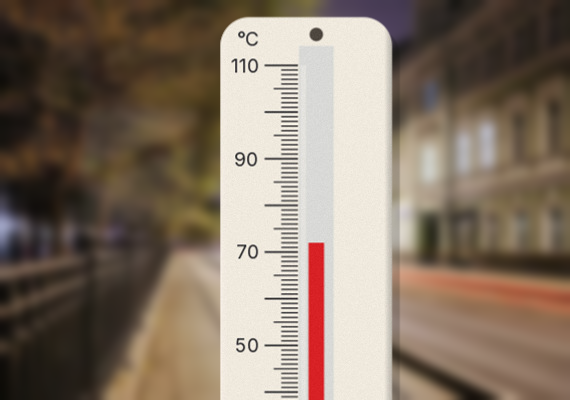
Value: 72; °C
